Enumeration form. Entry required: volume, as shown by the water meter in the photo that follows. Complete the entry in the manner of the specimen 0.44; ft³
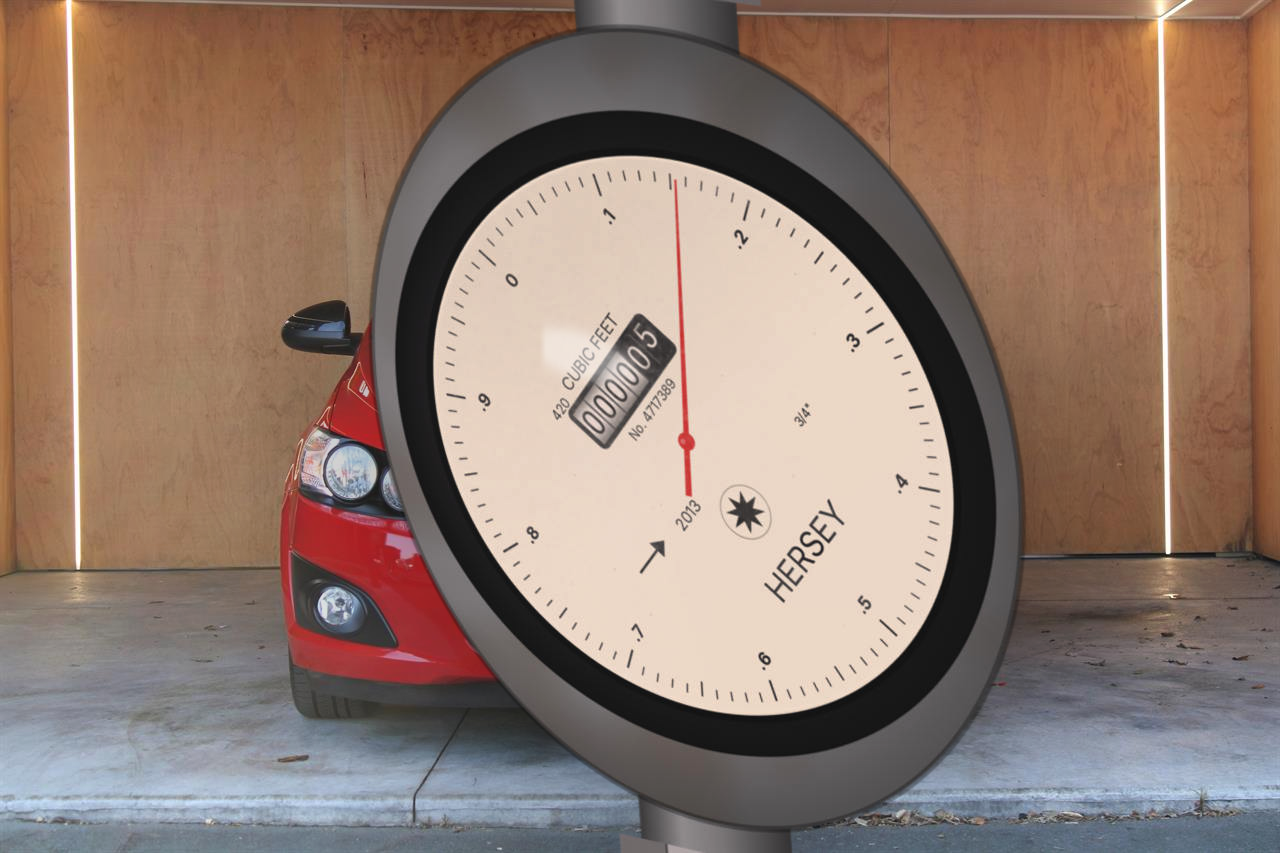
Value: 5.15; ft³
